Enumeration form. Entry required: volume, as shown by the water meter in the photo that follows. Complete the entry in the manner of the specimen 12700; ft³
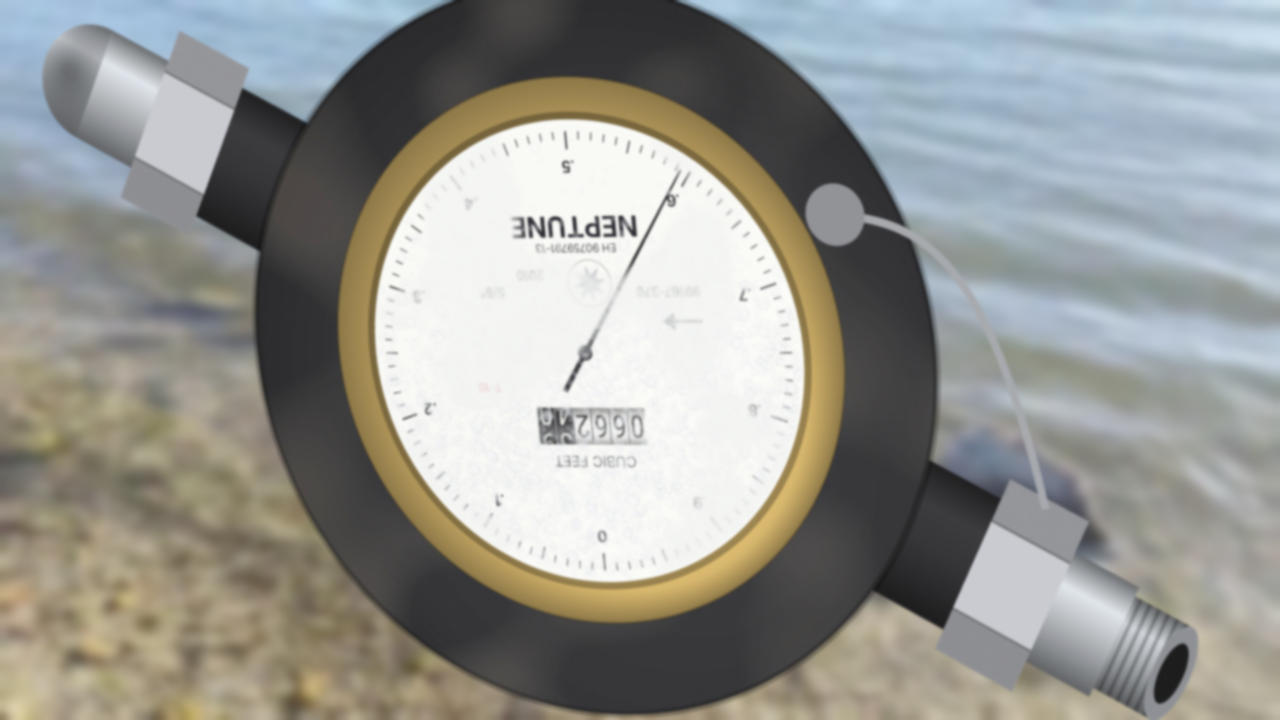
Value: 66239.59; ft³
